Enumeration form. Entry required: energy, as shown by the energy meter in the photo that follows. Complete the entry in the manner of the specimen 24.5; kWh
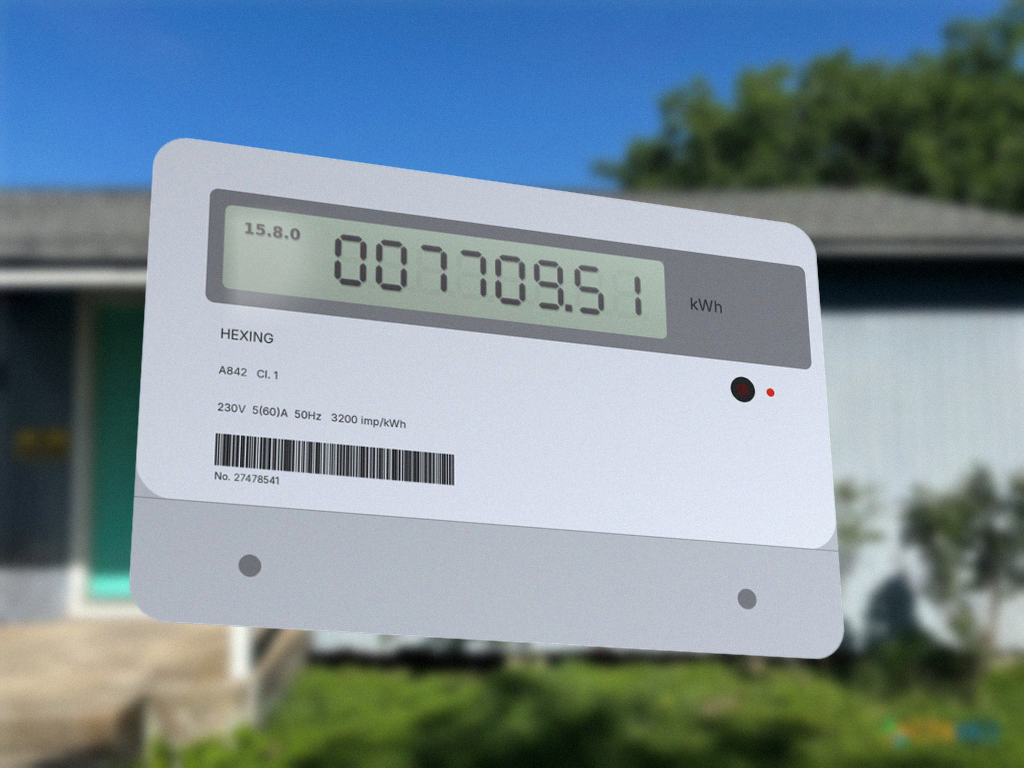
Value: 7709.51; kWh
